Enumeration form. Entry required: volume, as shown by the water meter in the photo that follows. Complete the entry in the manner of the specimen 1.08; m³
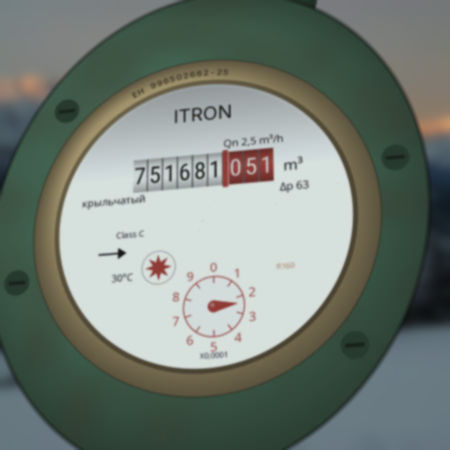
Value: 751681.0512; m³
